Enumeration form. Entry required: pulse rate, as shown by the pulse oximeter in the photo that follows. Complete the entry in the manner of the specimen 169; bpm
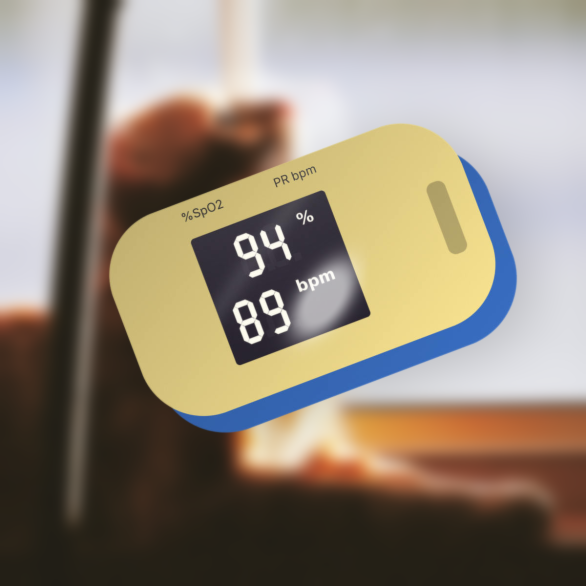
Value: 89; bpm
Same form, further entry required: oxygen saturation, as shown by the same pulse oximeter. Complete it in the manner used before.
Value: 94; %
